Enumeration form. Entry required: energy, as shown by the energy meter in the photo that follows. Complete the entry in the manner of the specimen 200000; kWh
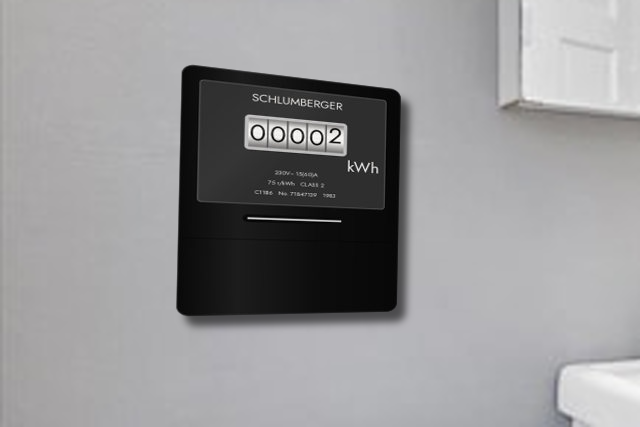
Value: 2; kWh
